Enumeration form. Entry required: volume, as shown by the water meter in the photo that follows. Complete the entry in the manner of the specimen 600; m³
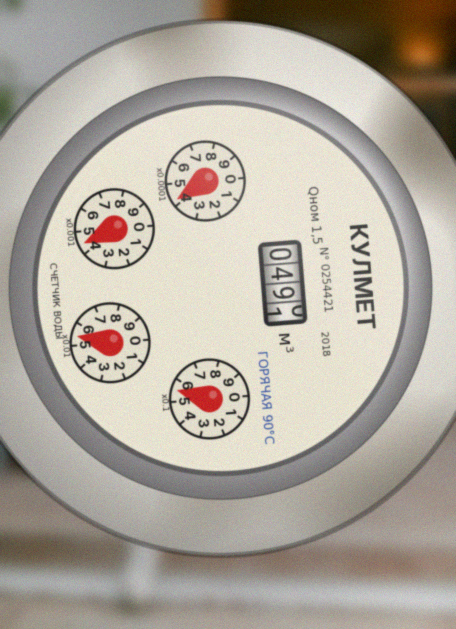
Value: 490.5544; m³
